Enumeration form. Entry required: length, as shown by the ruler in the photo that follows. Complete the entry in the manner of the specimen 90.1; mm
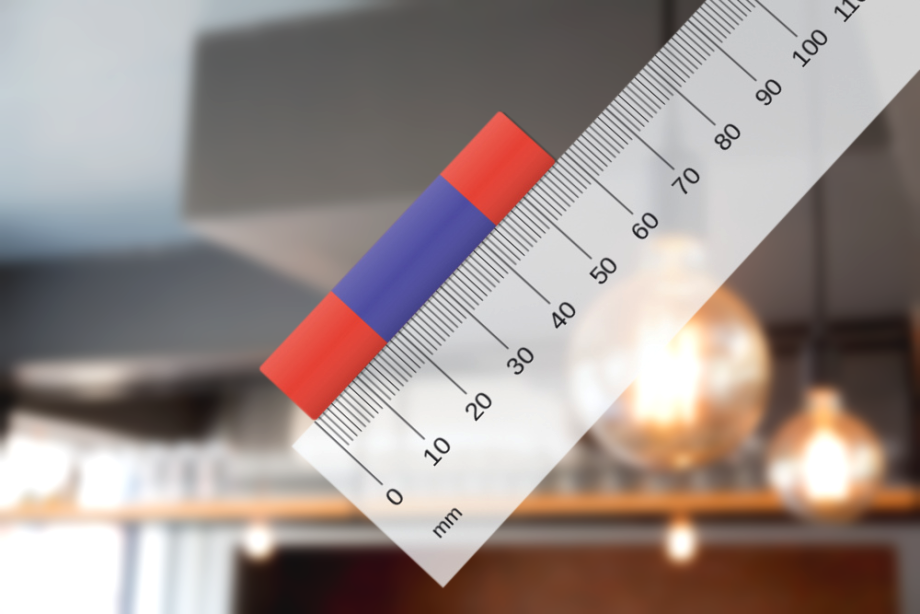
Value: 58; mm
